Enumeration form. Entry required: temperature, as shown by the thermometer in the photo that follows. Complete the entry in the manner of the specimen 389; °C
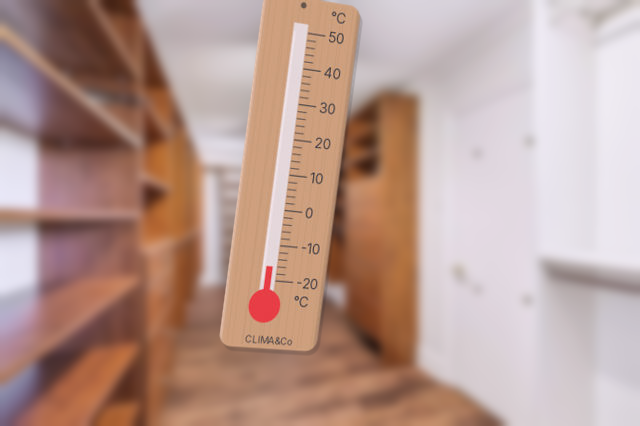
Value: -16; °C
